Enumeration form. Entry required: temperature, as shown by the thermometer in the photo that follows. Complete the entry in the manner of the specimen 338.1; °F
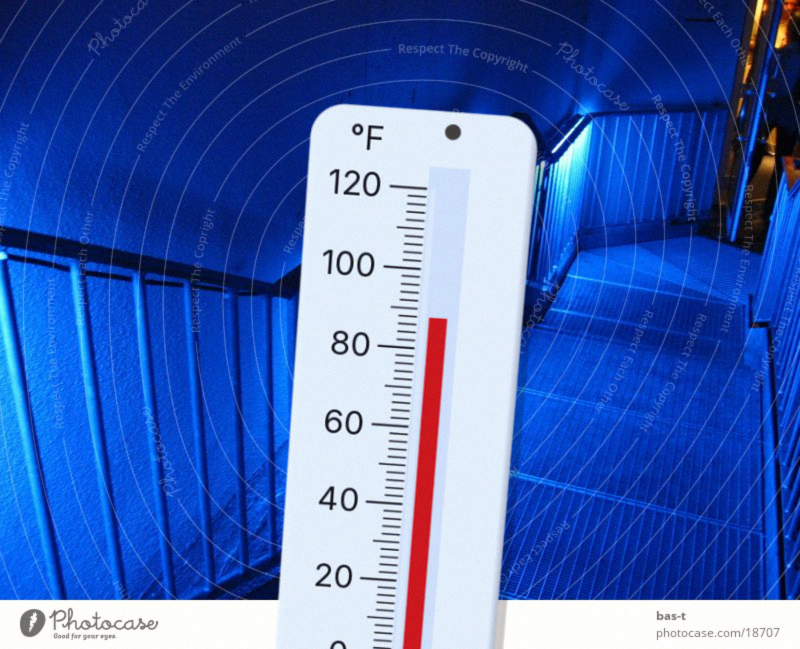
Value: 88; °F
